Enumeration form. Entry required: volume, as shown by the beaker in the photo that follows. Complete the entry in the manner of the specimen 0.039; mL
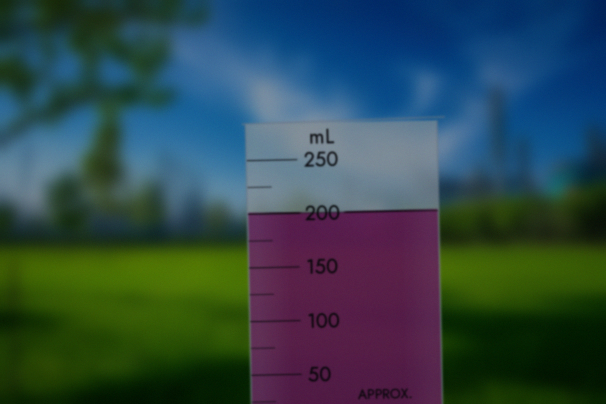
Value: 200; mL
